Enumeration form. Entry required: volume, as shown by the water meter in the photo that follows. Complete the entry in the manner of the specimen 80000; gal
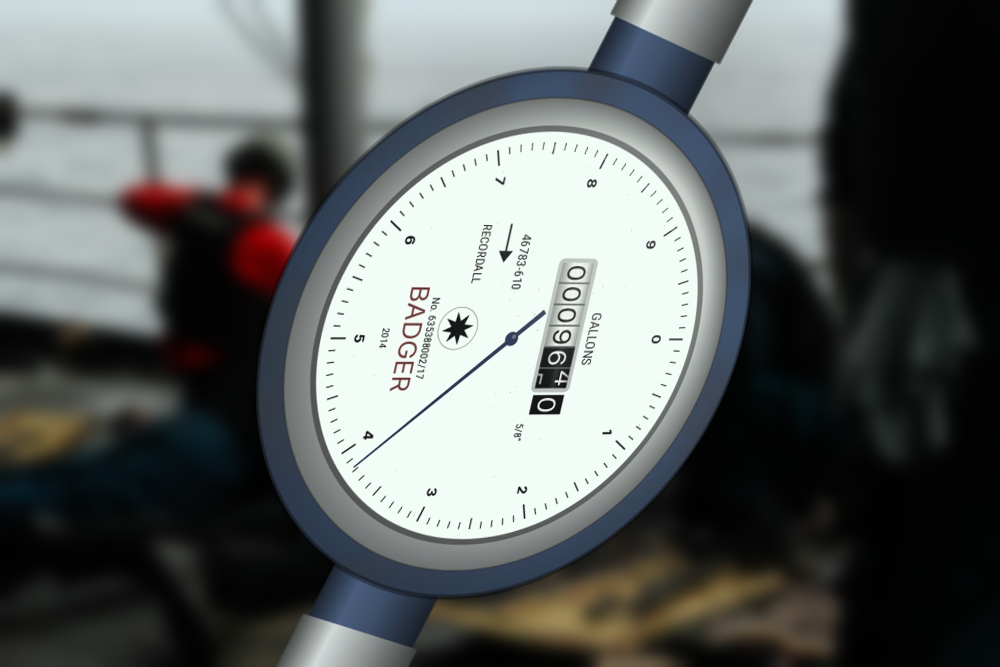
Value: 9643.8; gal
